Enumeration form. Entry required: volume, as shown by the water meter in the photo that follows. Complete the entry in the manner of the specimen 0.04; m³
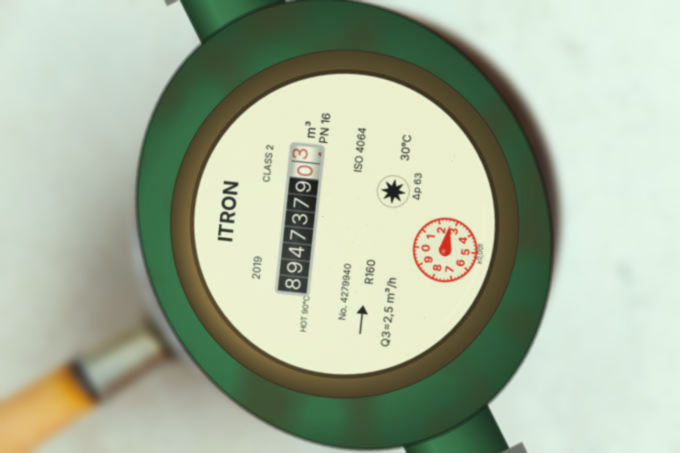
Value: 8947379.032; m³
